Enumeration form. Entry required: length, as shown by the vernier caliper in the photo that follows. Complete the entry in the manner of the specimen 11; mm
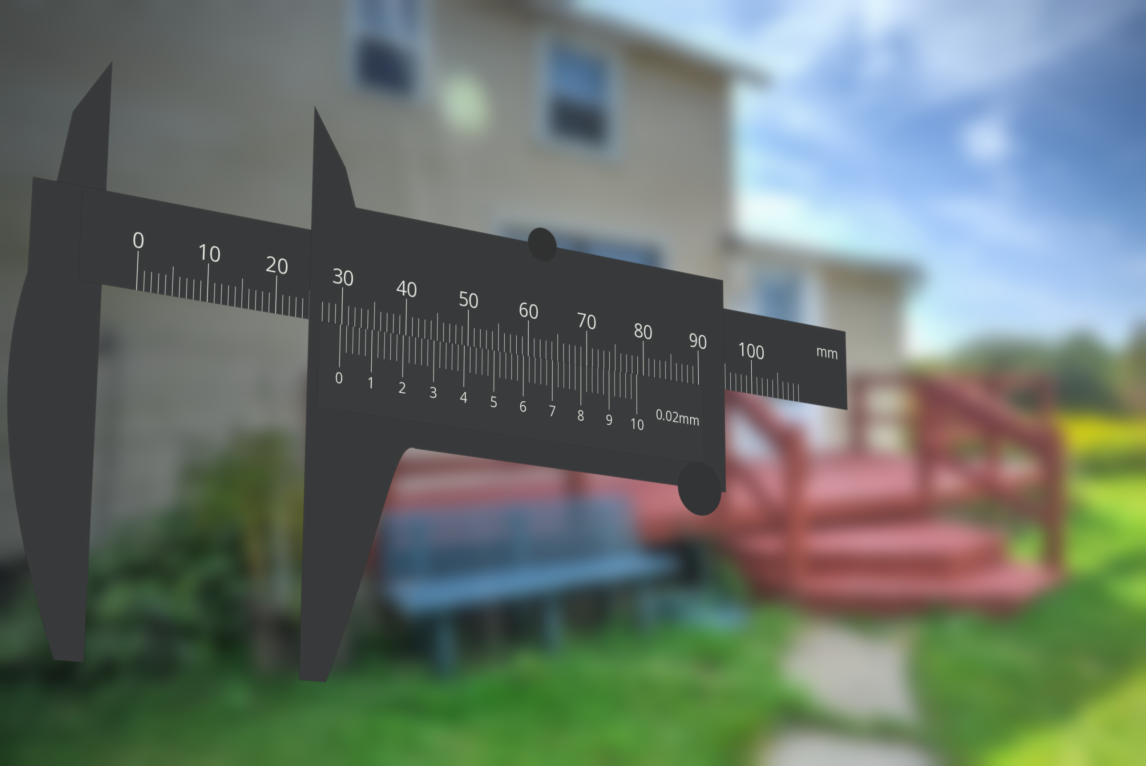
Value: 29.8; mm
